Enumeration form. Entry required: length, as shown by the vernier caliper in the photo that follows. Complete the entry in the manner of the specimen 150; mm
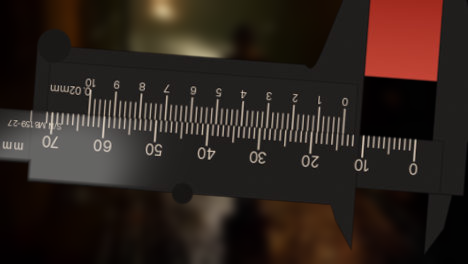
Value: 14.0; mm
